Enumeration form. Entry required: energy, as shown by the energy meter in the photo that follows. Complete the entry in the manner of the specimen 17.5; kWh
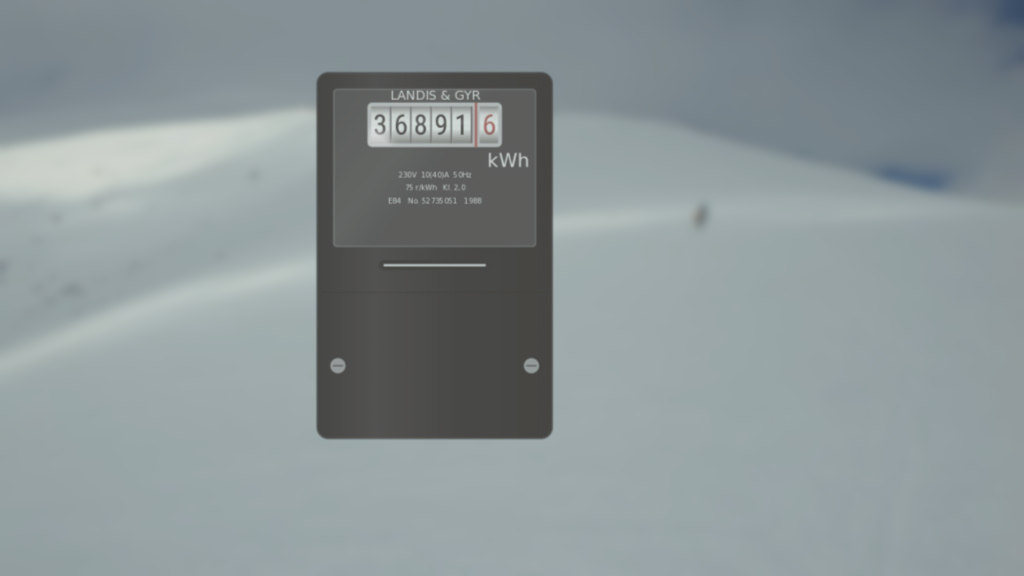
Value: 36891.6; kWh
